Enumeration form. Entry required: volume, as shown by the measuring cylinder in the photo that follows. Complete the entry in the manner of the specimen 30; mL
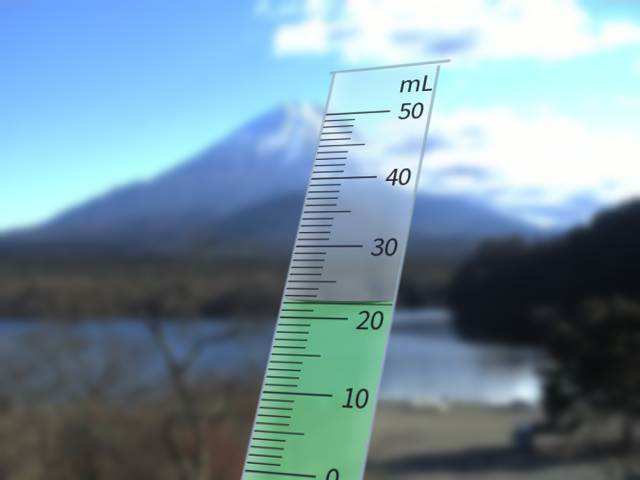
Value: 22; mL
